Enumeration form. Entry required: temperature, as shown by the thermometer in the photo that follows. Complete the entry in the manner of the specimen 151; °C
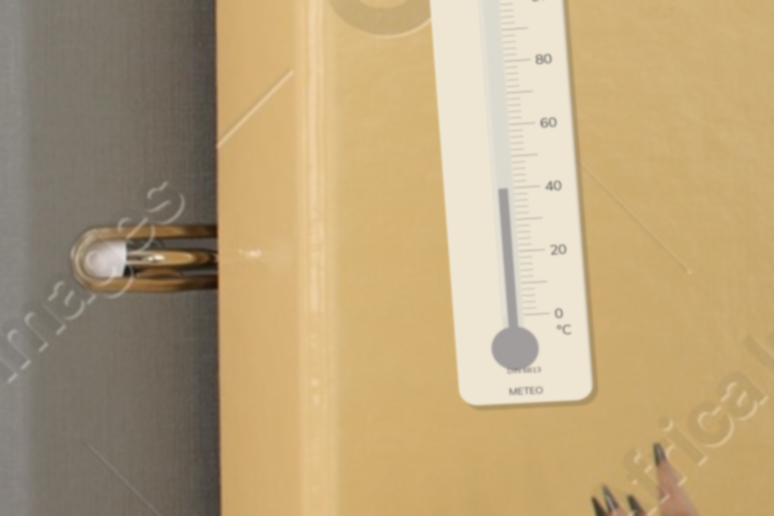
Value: 40; °C
